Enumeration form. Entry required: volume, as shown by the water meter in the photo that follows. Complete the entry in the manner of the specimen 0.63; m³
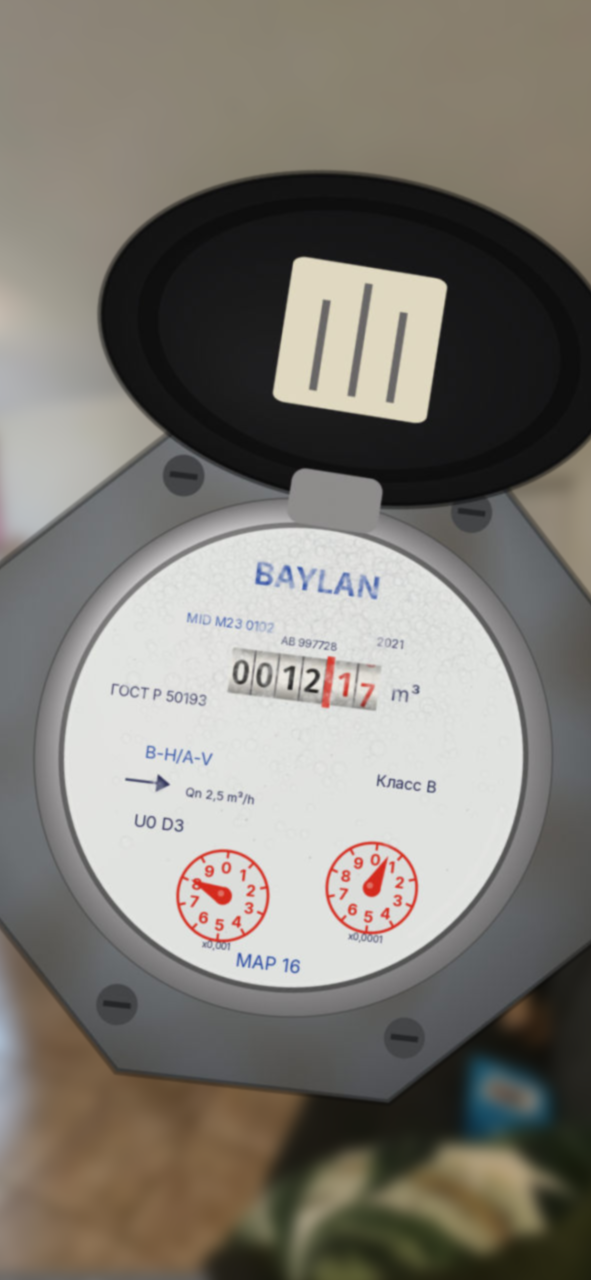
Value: 12.1680; m³
